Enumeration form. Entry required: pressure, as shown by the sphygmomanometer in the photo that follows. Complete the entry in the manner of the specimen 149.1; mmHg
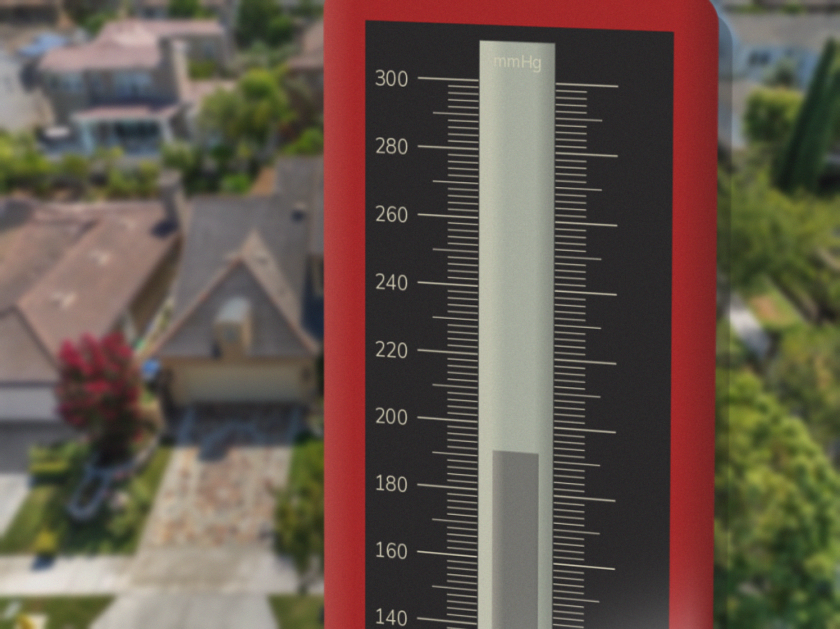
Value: 192; mmHg
